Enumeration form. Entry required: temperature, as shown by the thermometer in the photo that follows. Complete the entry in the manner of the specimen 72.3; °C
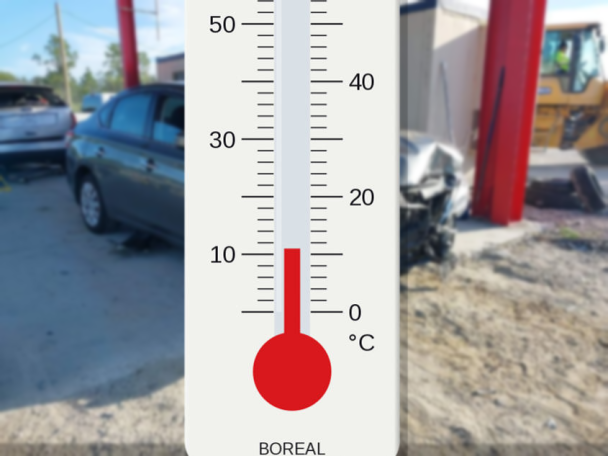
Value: 11; °C
